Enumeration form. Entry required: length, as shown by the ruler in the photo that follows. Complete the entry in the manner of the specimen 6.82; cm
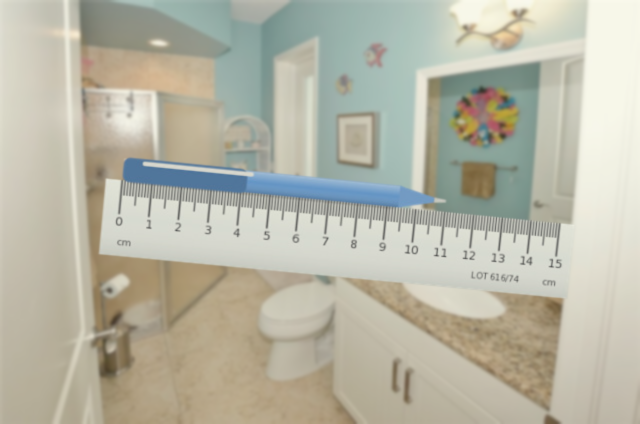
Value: 11; cm
